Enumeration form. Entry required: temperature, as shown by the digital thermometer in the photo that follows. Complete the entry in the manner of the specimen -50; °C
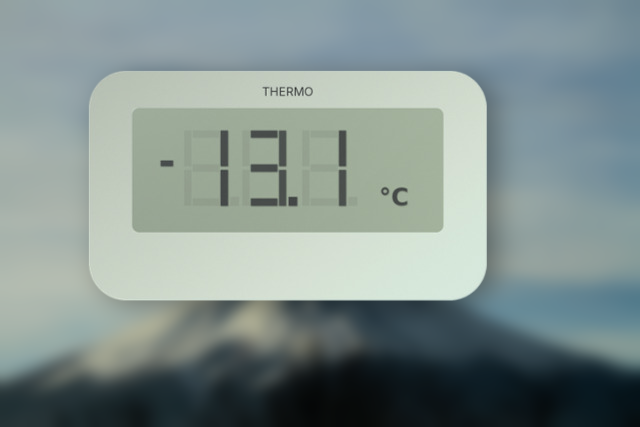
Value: -13.1; °C
